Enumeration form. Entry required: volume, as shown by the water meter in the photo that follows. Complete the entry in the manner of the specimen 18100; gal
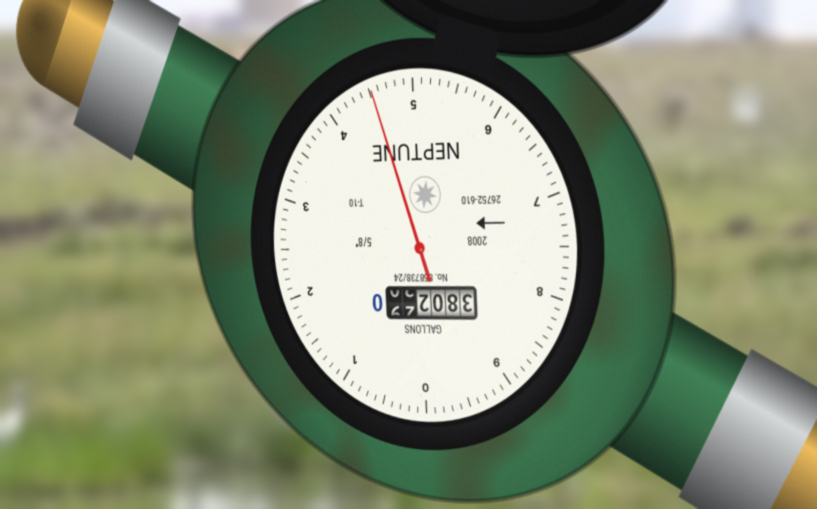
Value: 3802294.5; gal
